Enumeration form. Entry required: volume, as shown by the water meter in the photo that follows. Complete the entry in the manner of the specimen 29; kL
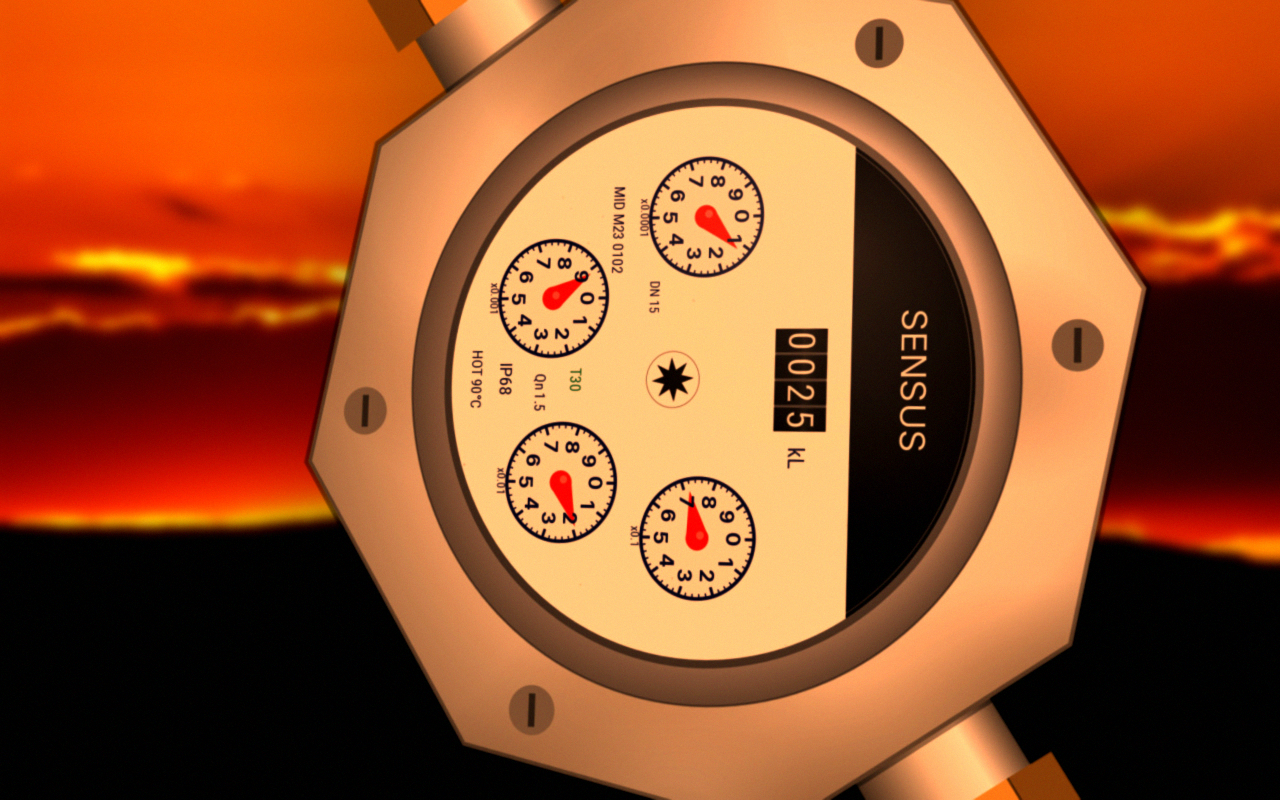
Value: 25.7191; kL
